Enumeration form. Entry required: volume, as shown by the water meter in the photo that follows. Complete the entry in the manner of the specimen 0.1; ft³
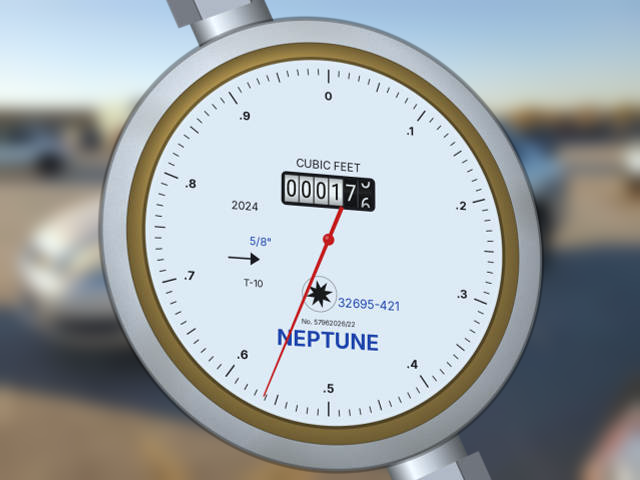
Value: 175.56; ft³
